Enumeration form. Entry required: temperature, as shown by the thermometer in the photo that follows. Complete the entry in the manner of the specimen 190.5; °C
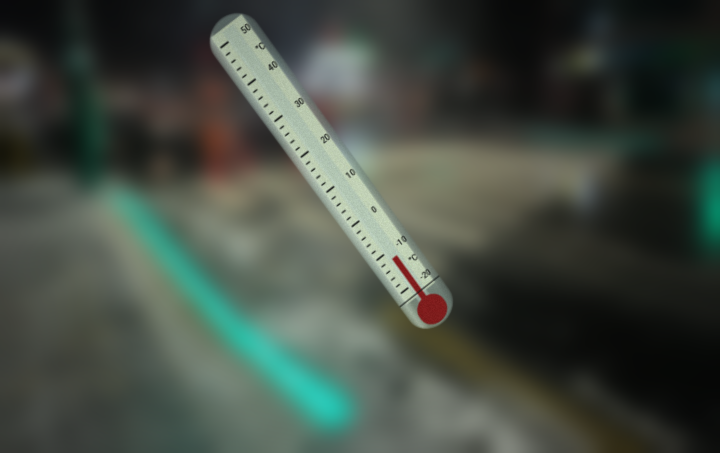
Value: -12; °C
